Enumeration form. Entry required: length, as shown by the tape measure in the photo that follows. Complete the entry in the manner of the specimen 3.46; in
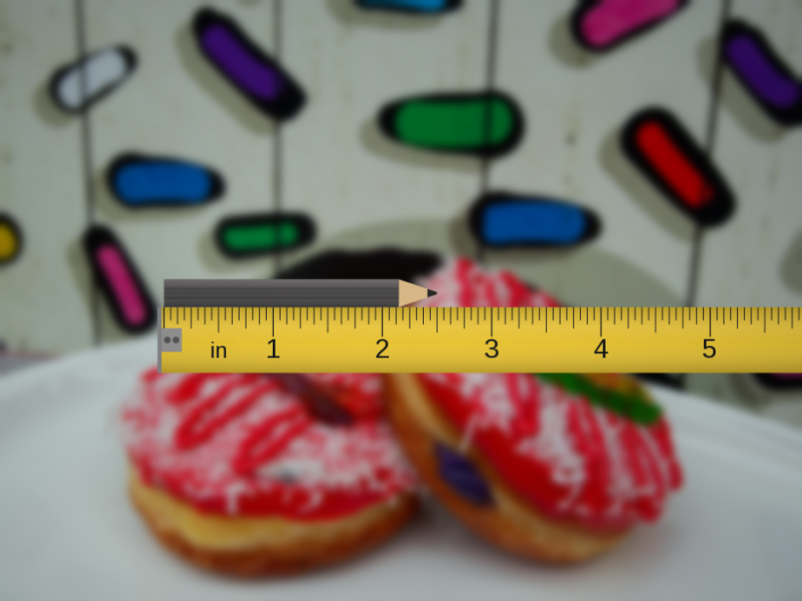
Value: 2.5; in
